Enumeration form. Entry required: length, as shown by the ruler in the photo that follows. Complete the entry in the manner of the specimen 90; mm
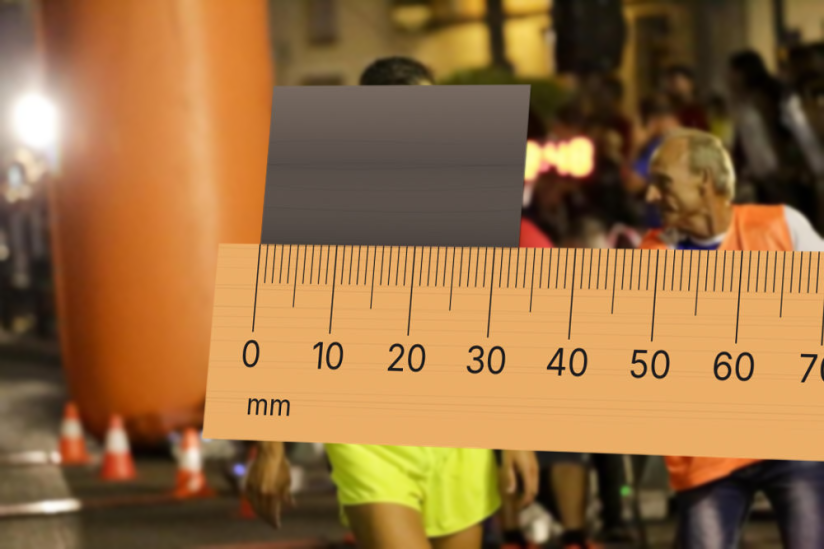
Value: 33; mm
